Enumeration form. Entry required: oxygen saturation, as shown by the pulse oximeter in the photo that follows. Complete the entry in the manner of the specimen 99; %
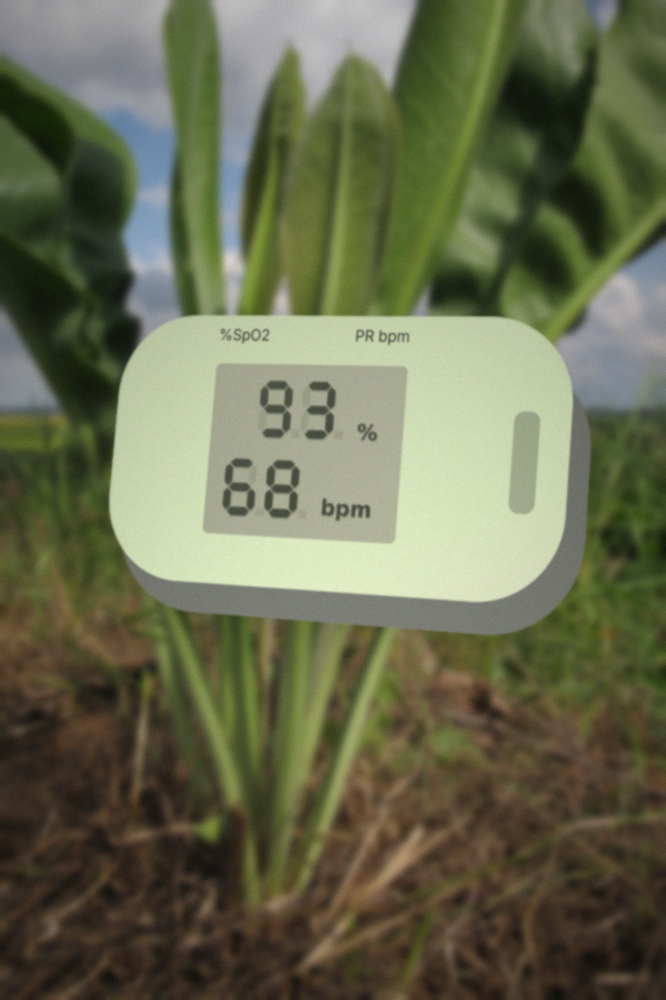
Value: 93; %
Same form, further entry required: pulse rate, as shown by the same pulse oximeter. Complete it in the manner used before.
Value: 68; bpm
